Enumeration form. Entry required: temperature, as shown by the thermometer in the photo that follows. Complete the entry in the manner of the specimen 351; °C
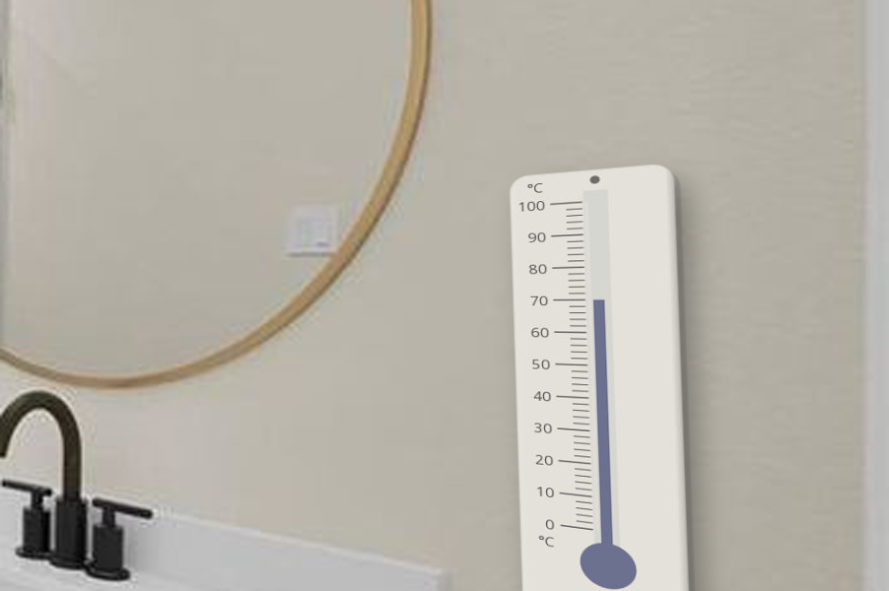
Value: 70; °C
